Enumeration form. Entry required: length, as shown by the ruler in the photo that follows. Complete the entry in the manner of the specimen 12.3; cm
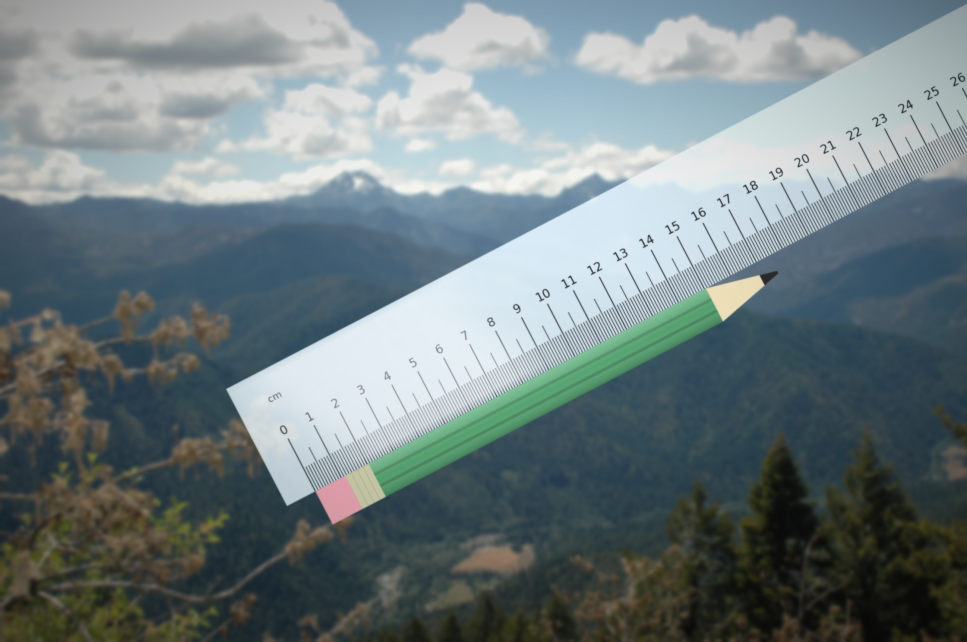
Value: 17.5; cm
